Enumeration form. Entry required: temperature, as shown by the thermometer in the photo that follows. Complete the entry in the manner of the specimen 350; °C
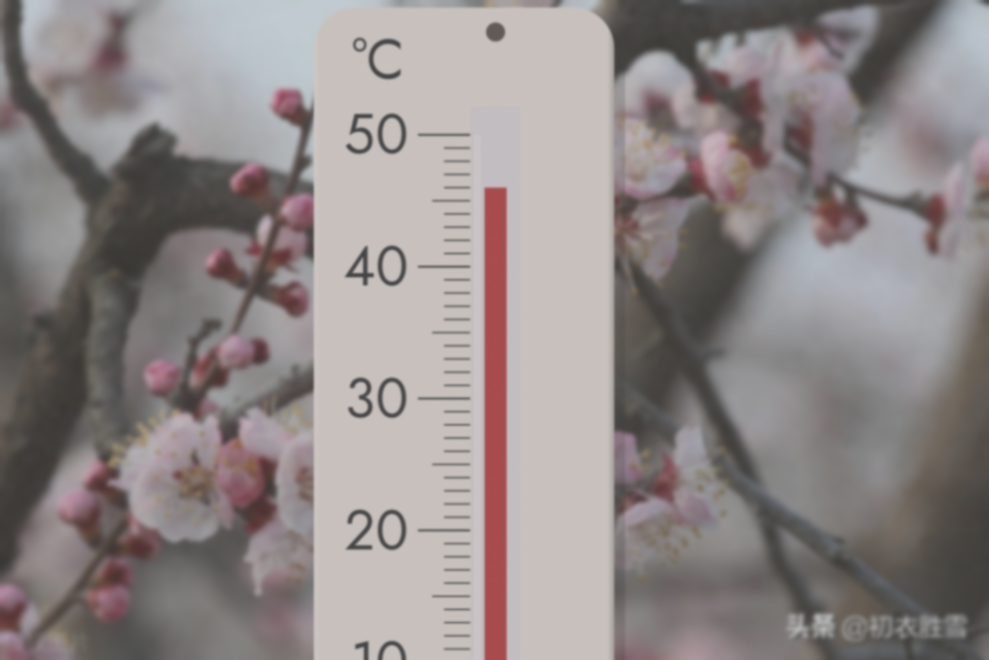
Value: 46; °C
